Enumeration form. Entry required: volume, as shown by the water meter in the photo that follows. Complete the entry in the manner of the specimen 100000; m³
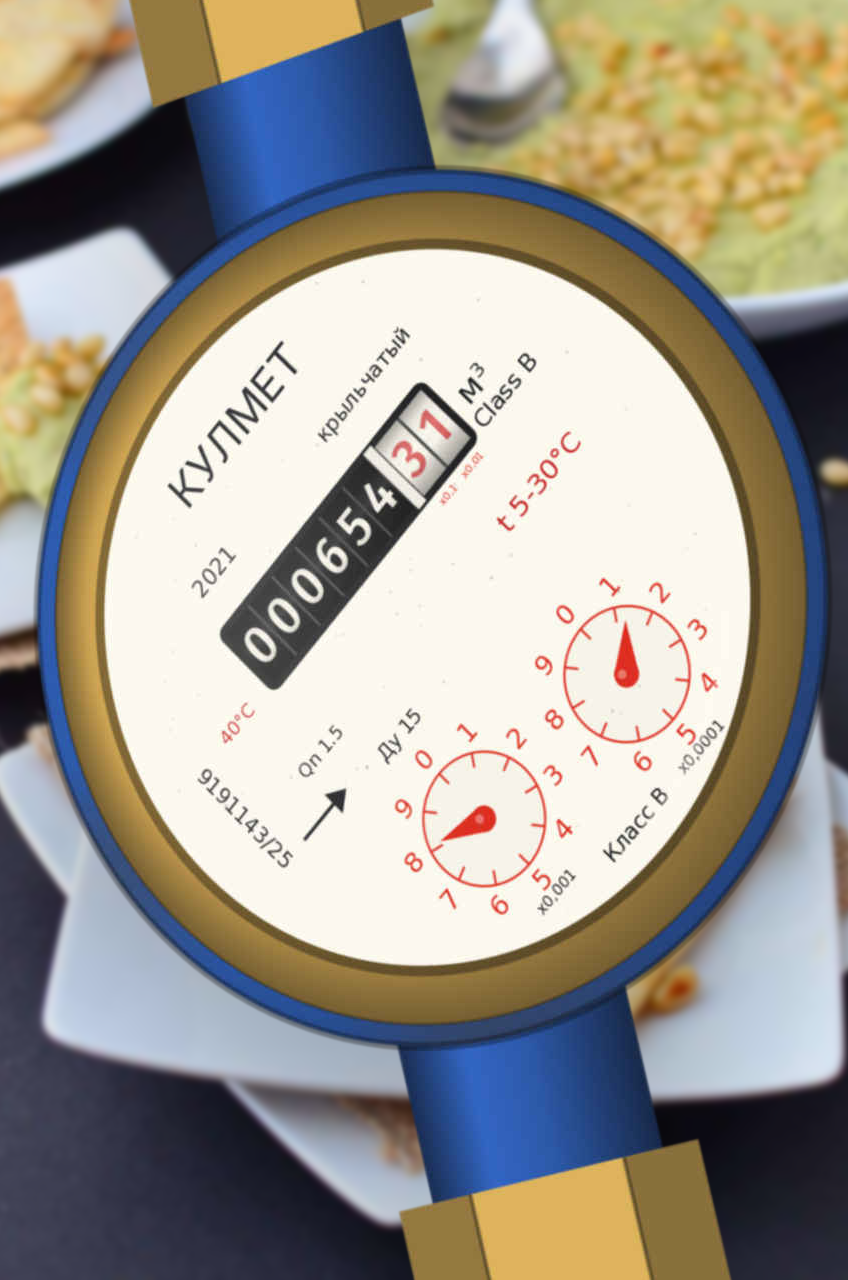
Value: 654.3181; m³
